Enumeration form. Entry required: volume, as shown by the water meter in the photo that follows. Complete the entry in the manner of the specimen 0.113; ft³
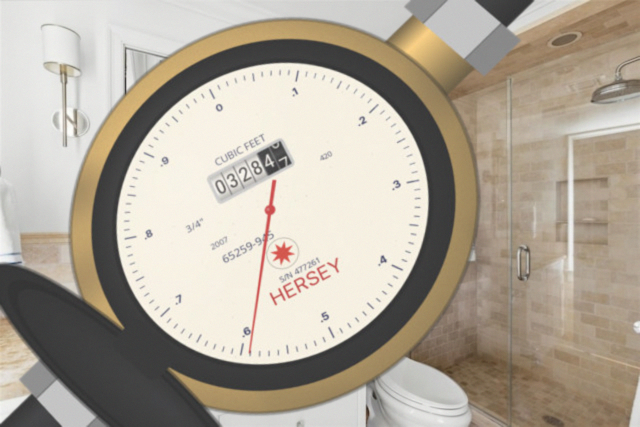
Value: 32846.59; ft³
